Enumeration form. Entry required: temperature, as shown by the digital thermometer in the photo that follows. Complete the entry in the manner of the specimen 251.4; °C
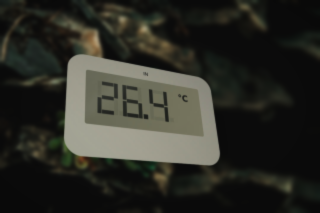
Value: 26.4; °C
